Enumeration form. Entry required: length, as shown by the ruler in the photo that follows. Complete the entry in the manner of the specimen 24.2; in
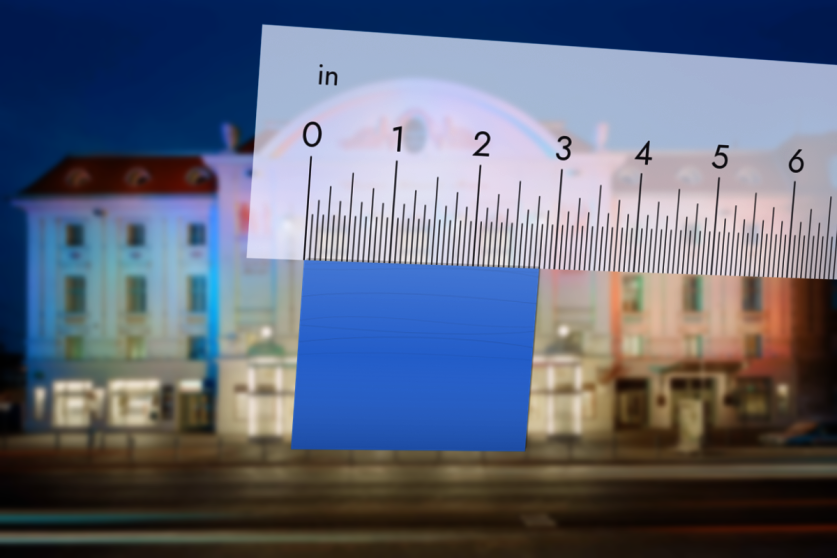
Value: 2.8125; in
